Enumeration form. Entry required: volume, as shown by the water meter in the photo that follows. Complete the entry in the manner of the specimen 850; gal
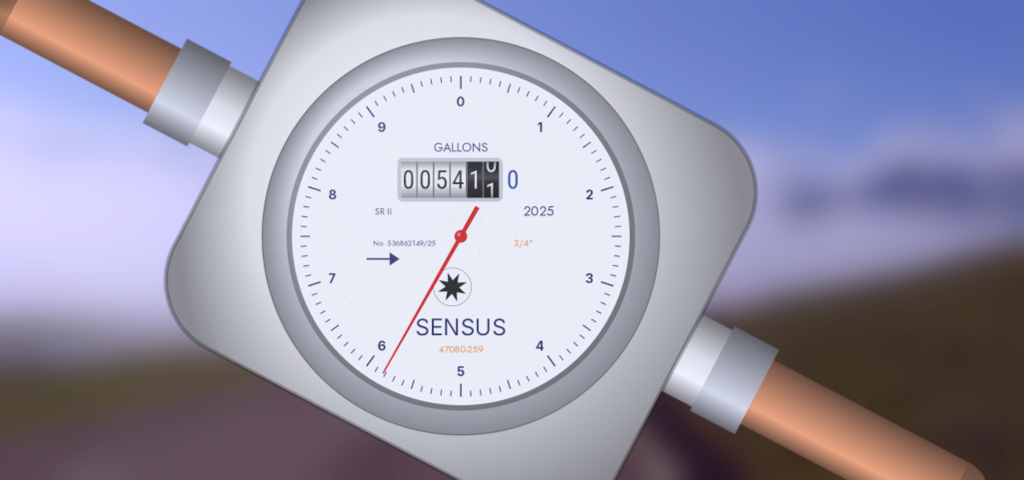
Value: 54105.8; gal
